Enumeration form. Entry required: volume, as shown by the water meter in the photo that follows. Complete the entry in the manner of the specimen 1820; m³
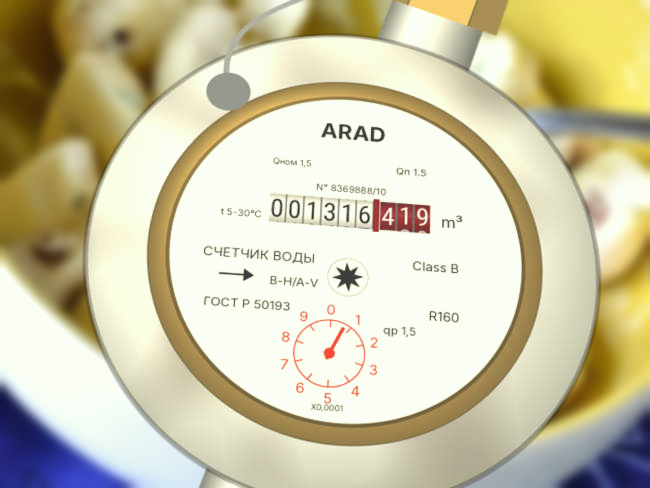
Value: 1316.4190; m³
